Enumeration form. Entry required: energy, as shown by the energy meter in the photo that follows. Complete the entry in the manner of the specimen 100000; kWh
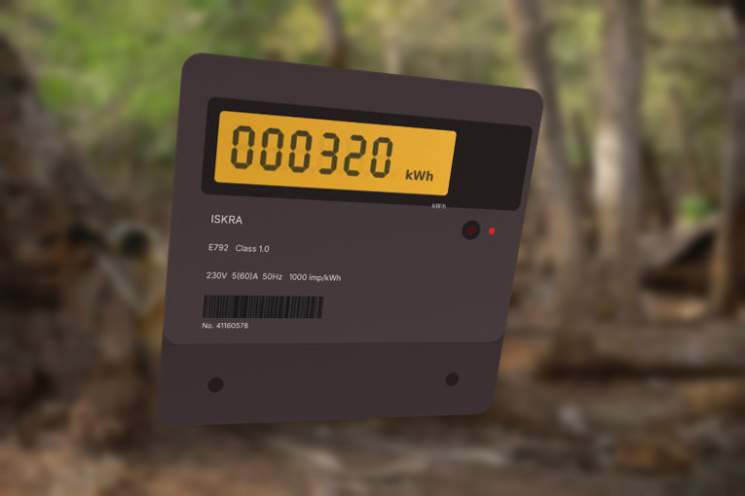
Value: 320; kWh
